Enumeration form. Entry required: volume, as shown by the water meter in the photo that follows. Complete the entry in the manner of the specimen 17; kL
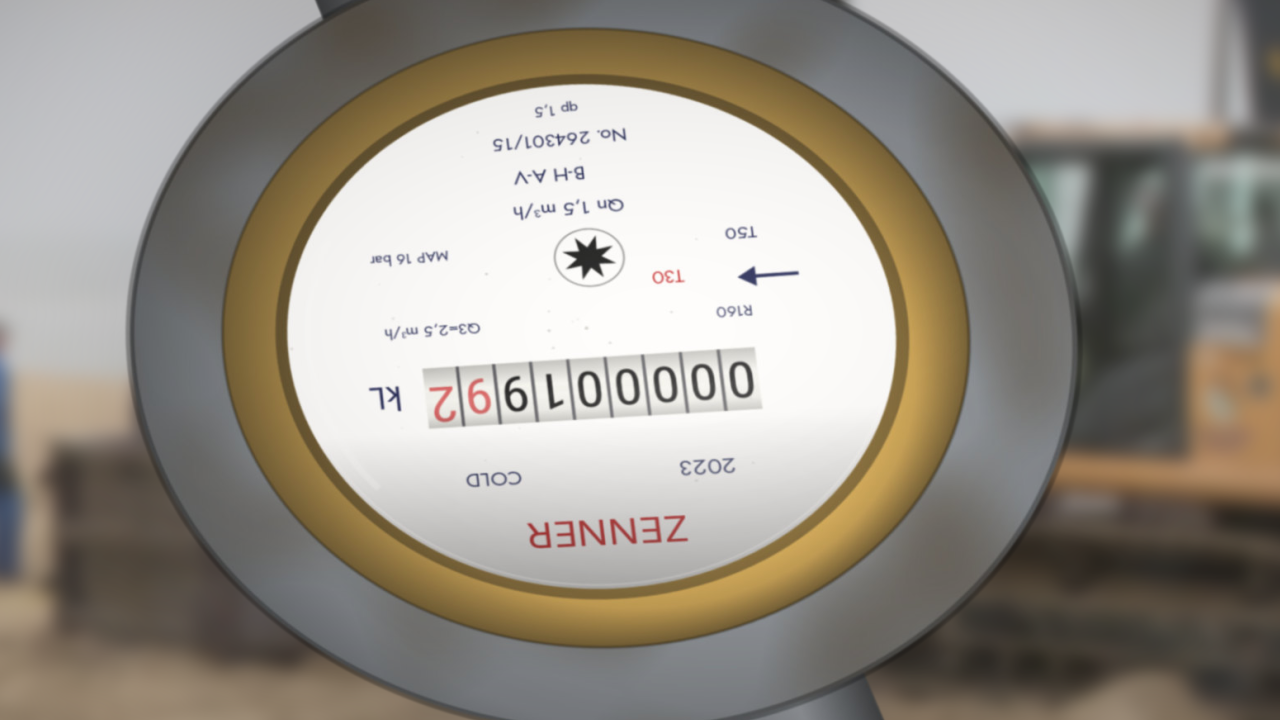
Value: 19.92; kL
